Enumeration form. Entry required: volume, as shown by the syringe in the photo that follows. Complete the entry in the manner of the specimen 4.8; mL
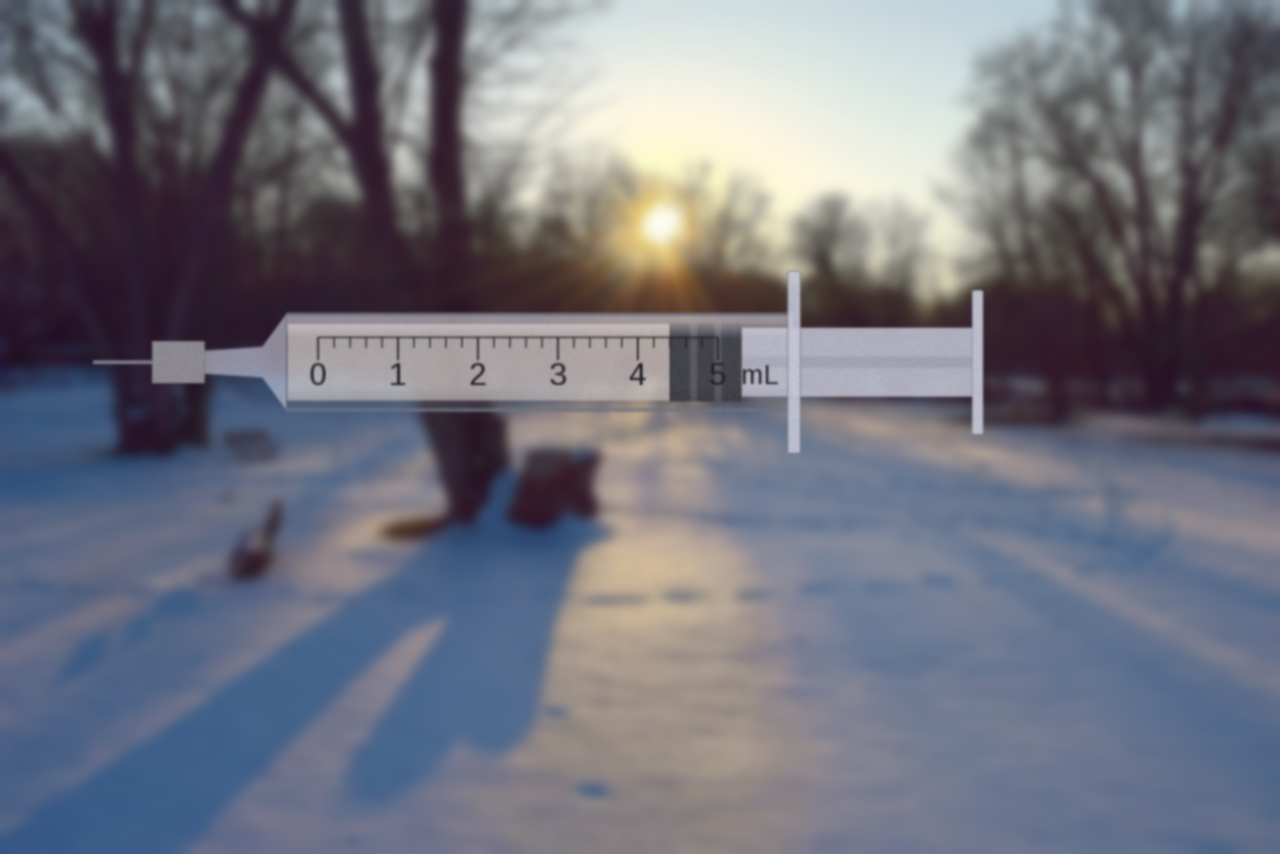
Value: 4.4; mL
